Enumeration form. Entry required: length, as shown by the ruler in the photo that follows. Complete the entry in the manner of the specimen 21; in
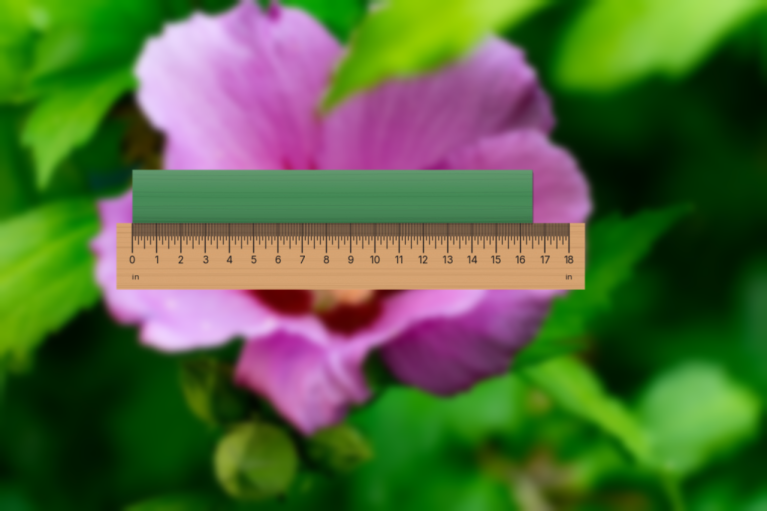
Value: 16.5; in
